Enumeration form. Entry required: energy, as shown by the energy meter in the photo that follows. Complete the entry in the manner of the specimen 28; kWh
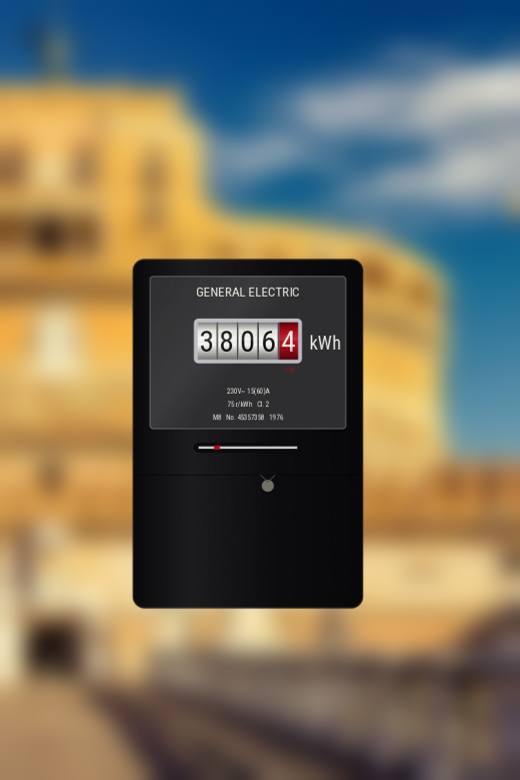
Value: 3806.4; kWh
